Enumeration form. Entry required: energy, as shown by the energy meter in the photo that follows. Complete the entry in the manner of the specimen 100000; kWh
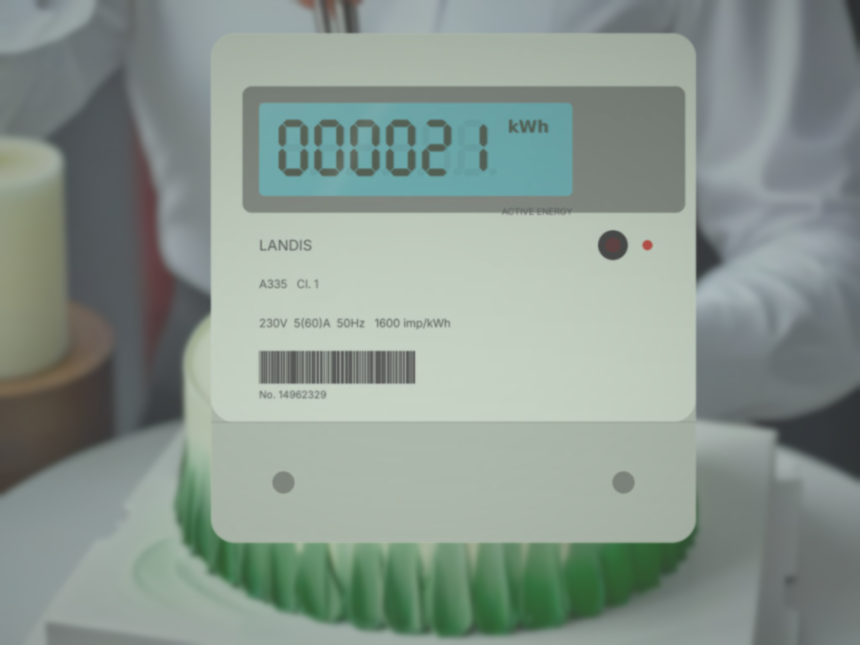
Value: 21; kWh
